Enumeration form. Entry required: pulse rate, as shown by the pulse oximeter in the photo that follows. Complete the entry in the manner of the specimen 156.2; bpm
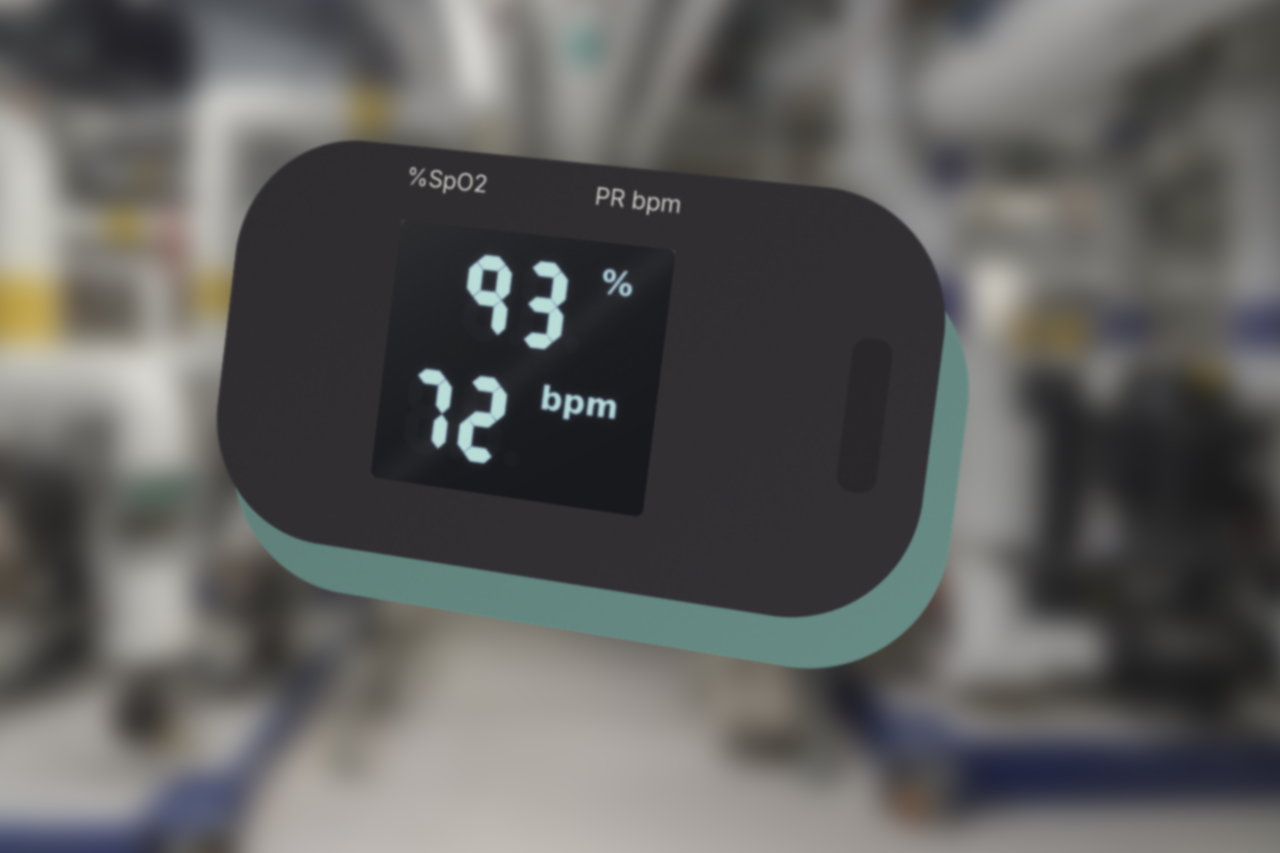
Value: 72; bpm
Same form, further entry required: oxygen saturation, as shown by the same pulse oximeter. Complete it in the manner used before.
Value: 93; %
